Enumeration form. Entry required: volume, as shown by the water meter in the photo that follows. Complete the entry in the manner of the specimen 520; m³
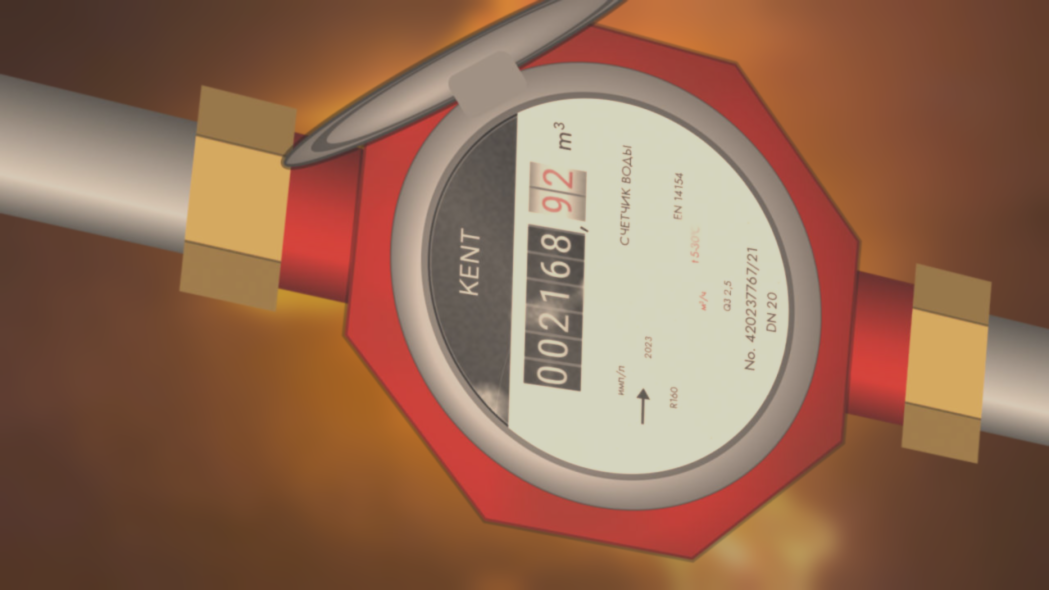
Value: 2168.92; m³
